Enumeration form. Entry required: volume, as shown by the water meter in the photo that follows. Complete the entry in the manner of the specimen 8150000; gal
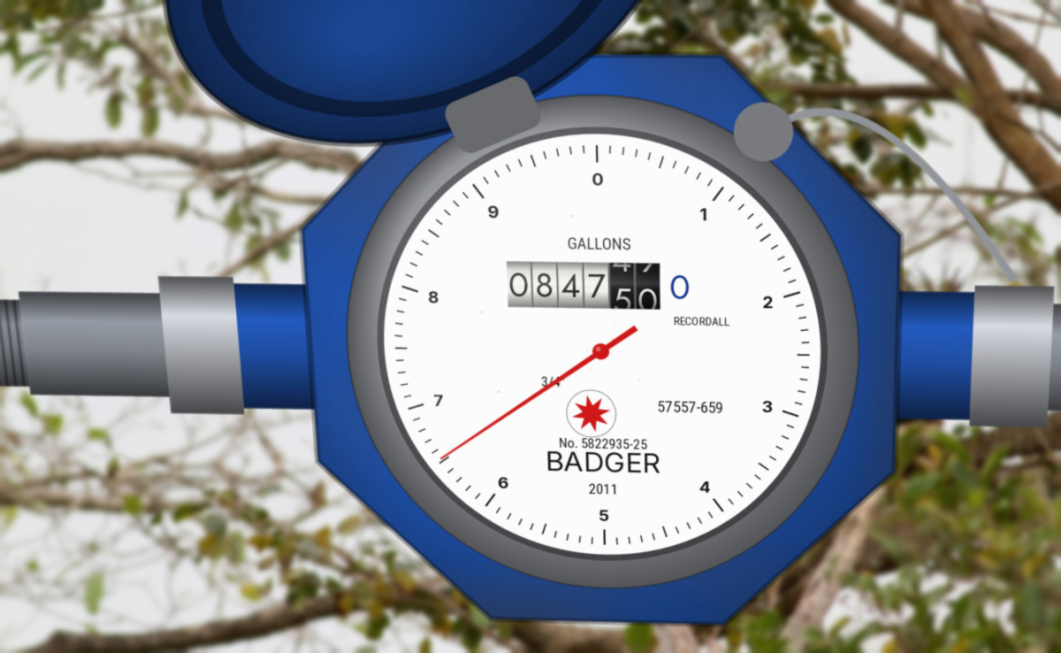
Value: 847496.5; gal
